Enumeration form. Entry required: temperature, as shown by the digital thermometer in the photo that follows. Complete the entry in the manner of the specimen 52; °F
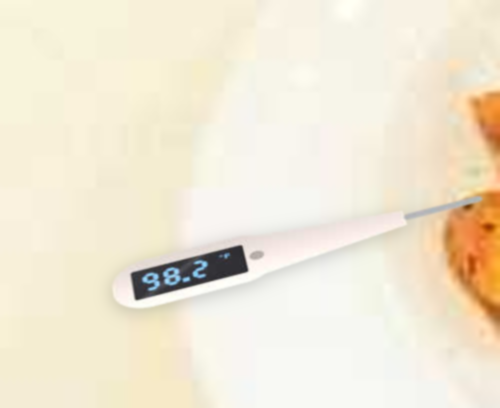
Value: 98.2; °F
